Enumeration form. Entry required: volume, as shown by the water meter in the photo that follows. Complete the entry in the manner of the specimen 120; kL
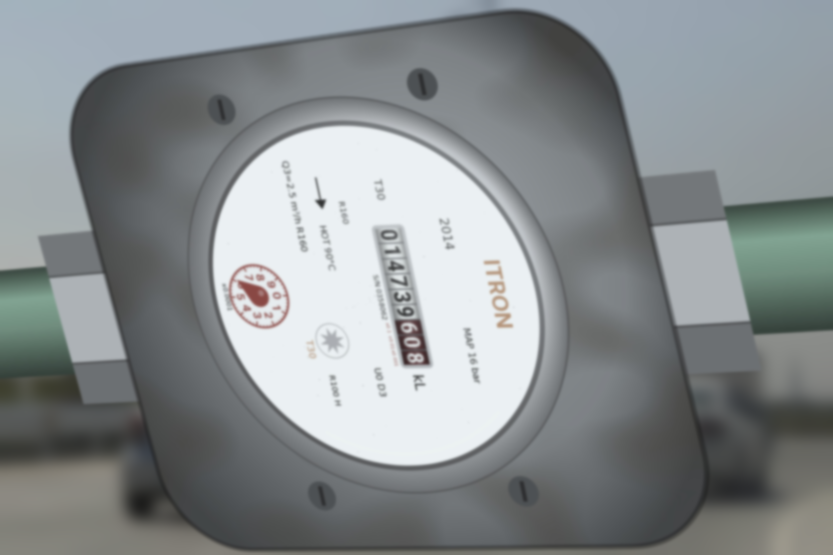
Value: 14739.6086; kL
